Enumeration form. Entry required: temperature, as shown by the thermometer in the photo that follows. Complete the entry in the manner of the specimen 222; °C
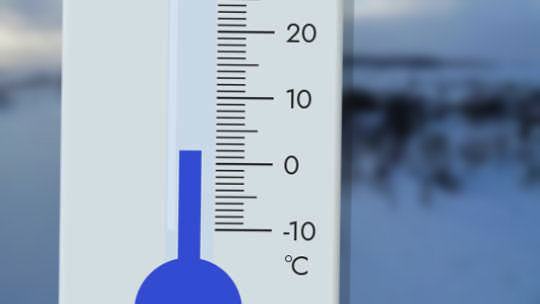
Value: 2; °C
